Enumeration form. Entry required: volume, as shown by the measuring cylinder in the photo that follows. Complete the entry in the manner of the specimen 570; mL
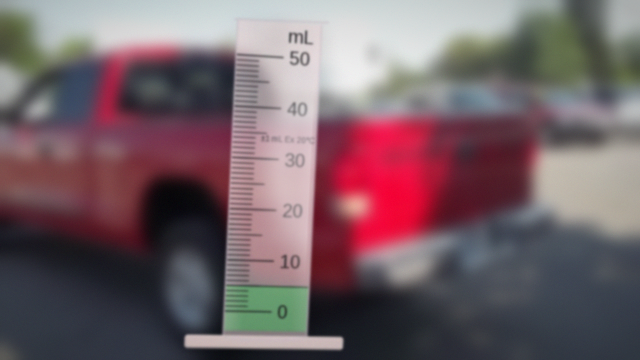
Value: 5; mL
